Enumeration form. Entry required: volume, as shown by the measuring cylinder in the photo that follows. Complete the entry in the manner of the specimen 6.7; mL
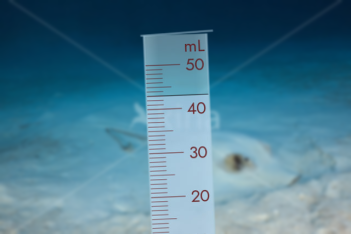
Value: 43; mL
